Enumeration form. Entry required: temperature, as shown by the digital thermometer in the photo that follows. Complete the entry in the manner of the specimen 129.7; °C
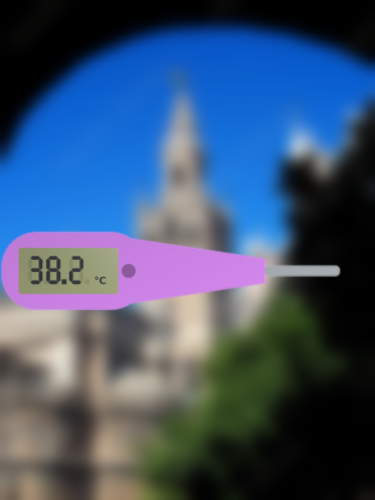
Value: 38.2; °C
